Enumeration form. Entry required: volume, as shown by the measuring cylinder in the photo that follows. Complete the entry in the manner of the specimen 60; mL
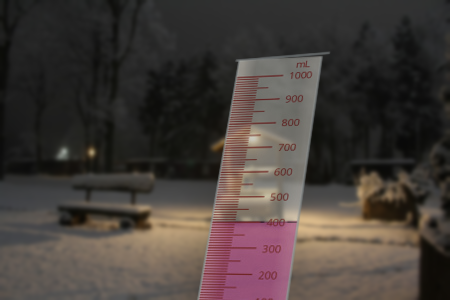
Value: 400; mL
